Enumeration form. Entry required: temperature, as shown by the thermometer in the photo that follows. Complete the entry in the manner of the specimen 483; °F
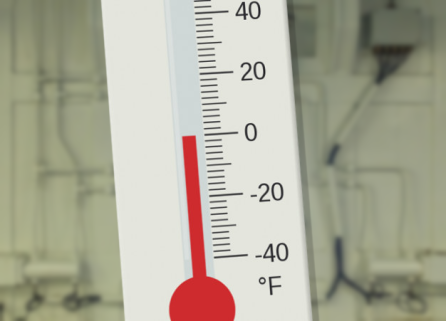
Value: 0; °F
